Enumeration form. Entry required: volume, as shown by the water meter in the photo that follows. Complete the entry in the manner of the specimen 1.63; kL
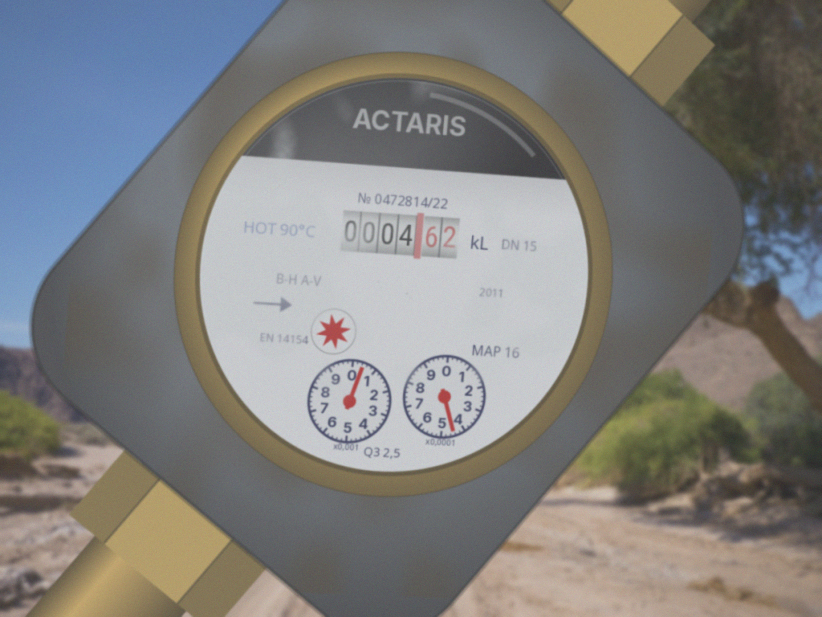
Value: 4.6204; kL
